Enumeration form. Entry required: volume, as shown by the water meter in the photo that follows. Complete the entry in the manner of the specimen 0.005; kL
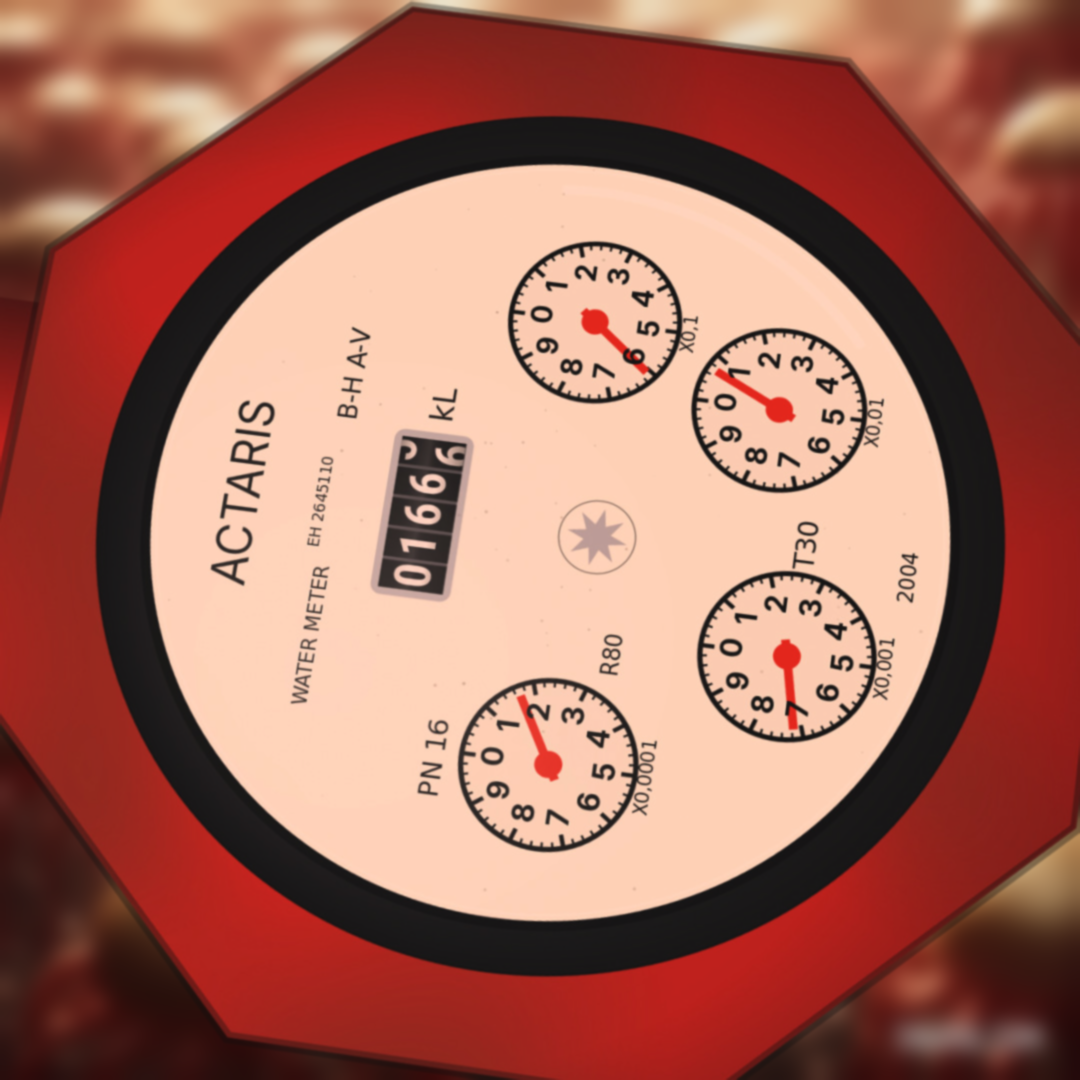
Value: 1665.6071; kL
